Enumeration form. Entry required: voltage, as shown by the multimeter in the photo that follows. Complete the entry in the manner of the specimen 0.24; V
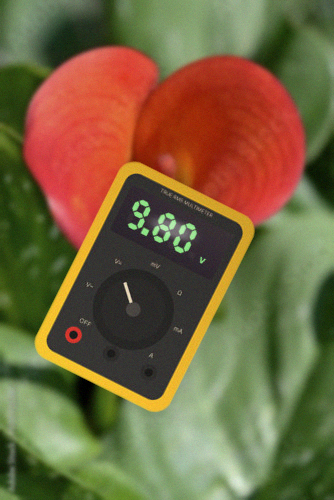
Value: 9.80; V
